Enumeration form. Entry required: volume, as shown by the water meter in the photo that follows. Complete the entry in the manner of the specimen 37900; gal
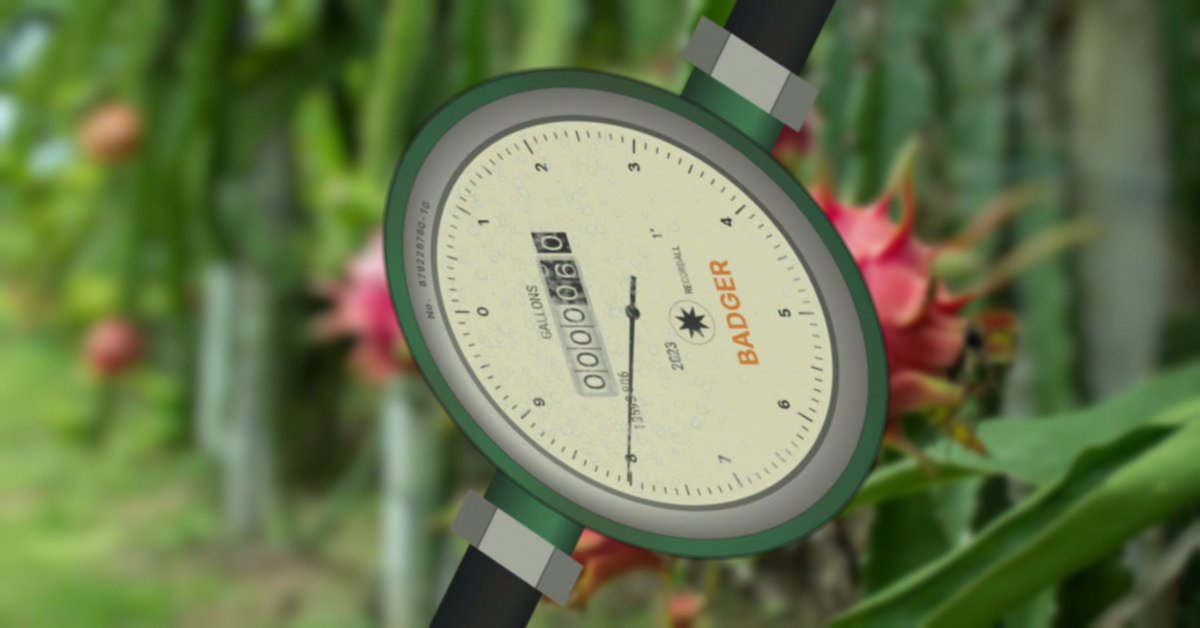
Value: 58.0; gal
